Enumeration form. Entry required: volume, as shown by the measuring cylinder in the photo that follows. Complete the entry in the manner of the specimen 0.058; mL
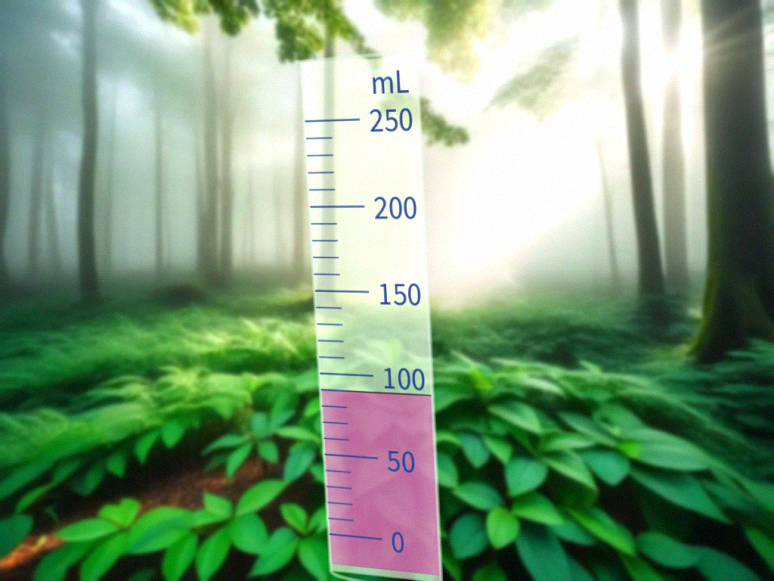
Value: 90; mL
